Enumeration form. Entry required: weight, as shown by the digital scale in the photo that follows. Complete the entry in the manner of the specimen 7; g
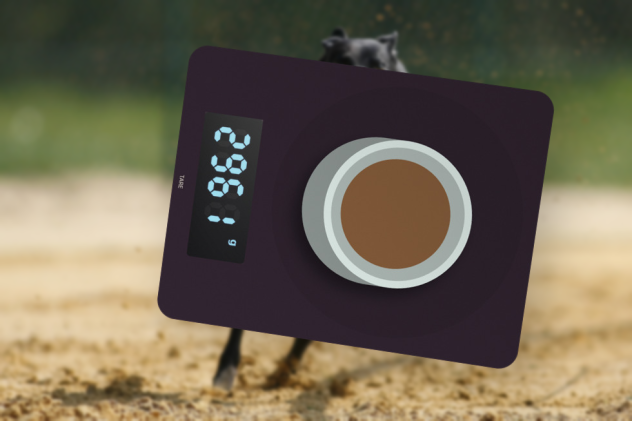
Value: 2961; g
